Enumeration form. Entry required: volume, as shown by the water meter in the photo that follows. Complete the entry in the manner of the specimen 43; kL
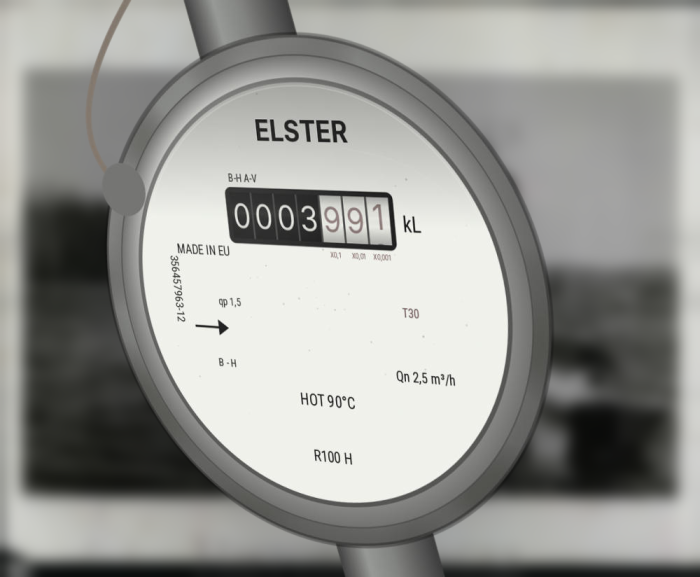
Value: 3.991; kL
